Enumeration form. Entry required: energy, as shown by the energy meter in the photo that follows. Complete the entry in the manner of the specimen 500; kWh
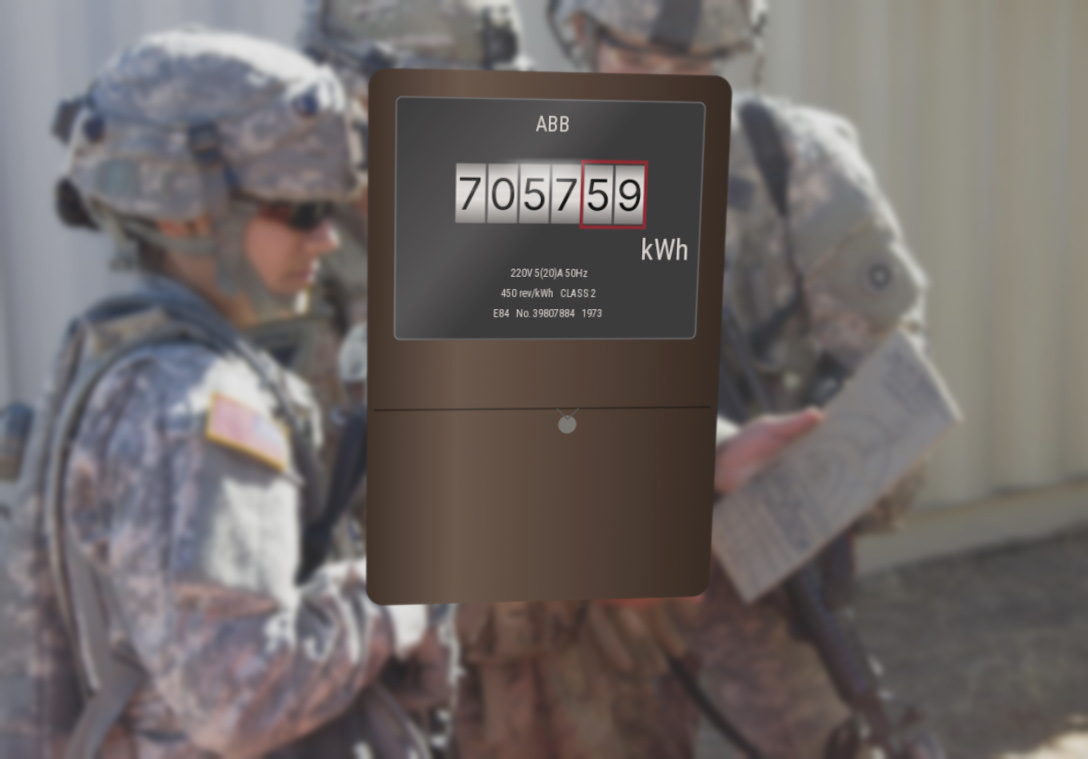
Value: 7057.59; kWh
